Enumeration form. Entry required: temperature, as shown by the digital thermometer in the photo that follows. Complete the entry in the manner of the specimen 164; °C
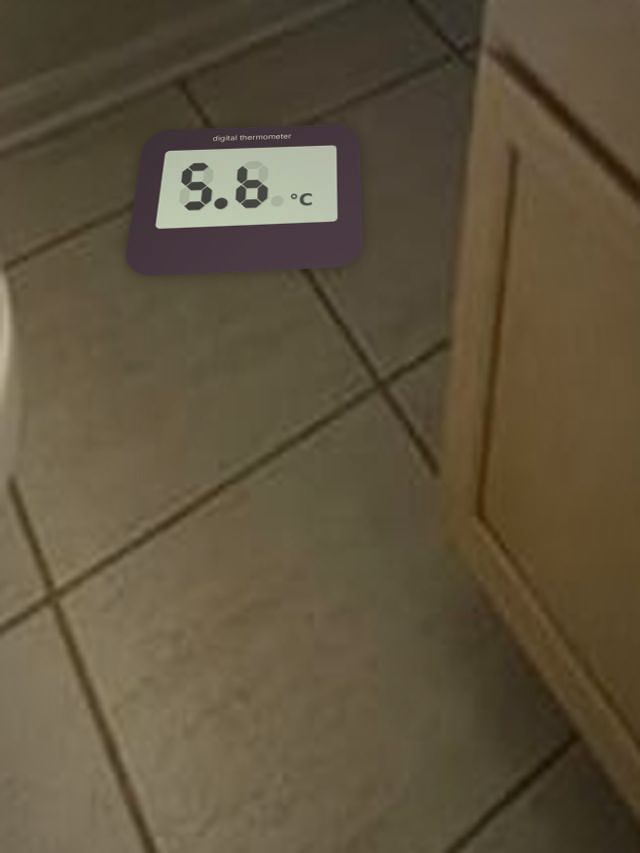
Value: 5.6; °C
